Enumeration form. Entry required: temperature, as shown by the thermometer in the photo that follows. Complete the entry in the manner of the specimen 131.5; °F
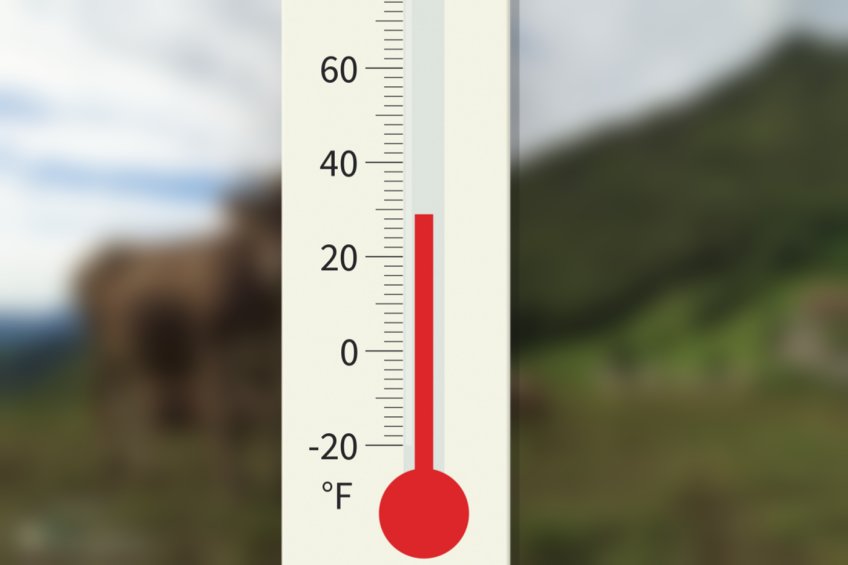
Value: 29; °F
